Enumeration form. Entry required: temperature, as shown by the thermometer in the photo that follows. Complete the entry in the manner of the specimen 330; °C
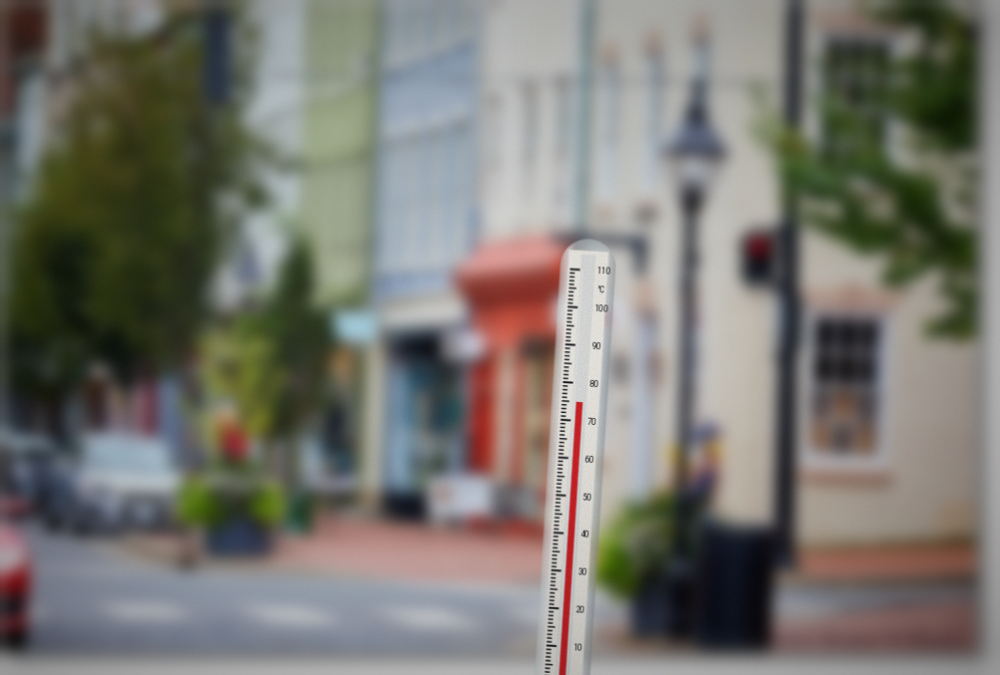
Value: 75; °C
